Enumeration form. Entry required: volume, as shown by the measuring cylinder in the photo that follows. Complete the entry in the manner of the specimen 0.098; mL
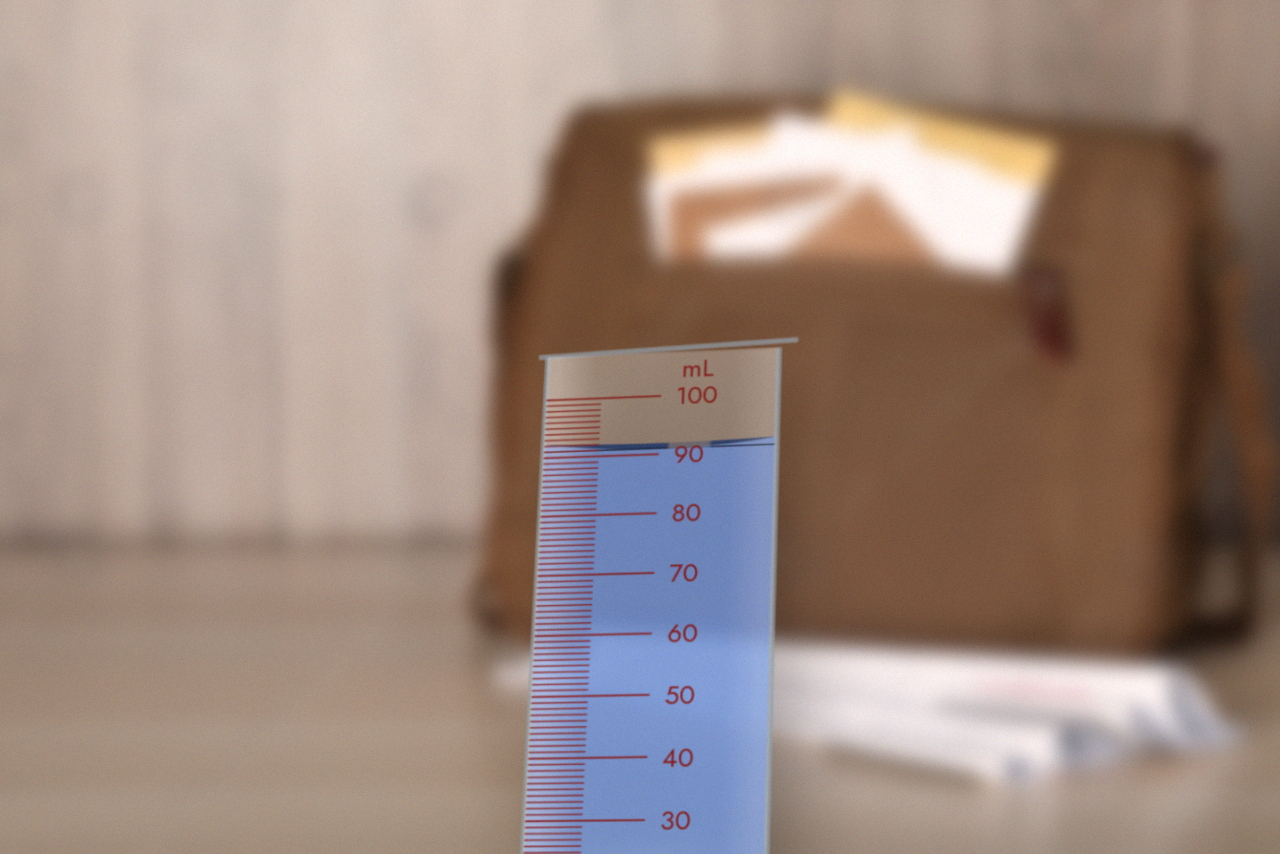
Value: 91; mL
